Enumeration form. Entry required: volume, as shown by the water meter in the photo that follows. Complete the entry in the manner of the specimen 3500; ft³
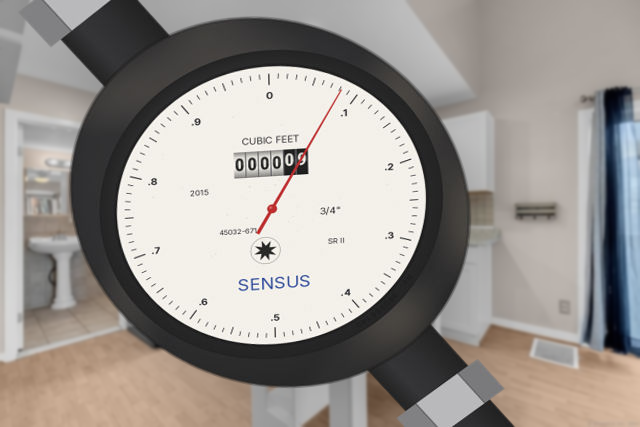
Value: 9.08; ft³
